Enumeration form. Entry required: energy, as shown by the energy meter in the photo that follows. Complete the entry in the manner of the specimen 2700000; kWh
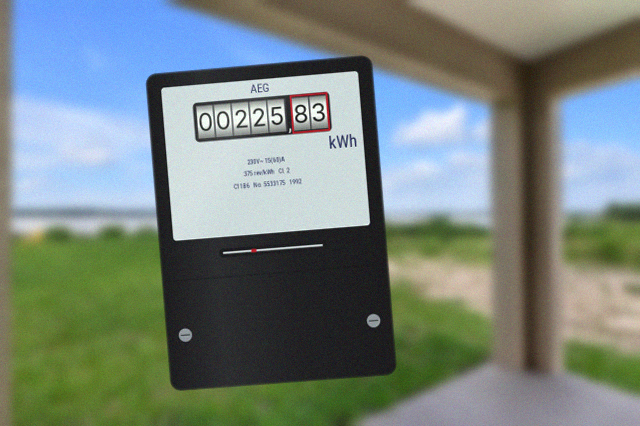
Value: 225.83; kWh
